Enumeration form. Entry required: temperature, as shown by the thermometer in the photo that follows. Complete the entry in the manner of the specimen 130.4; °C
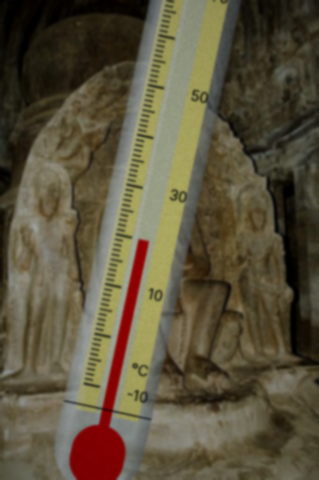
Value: 20; °C
